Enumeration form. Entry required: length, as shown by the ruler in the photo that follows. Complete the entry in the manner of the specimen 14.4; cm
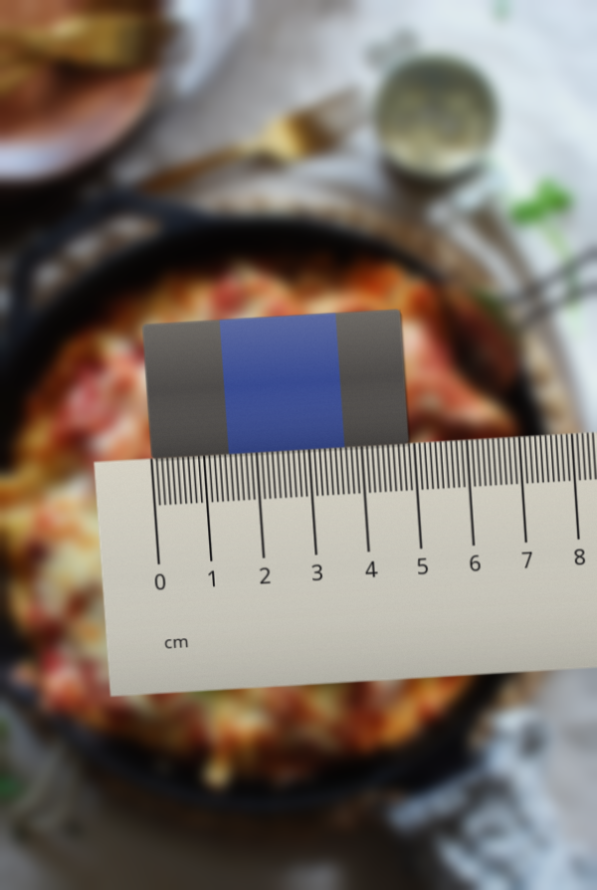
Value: 4.9; cm
